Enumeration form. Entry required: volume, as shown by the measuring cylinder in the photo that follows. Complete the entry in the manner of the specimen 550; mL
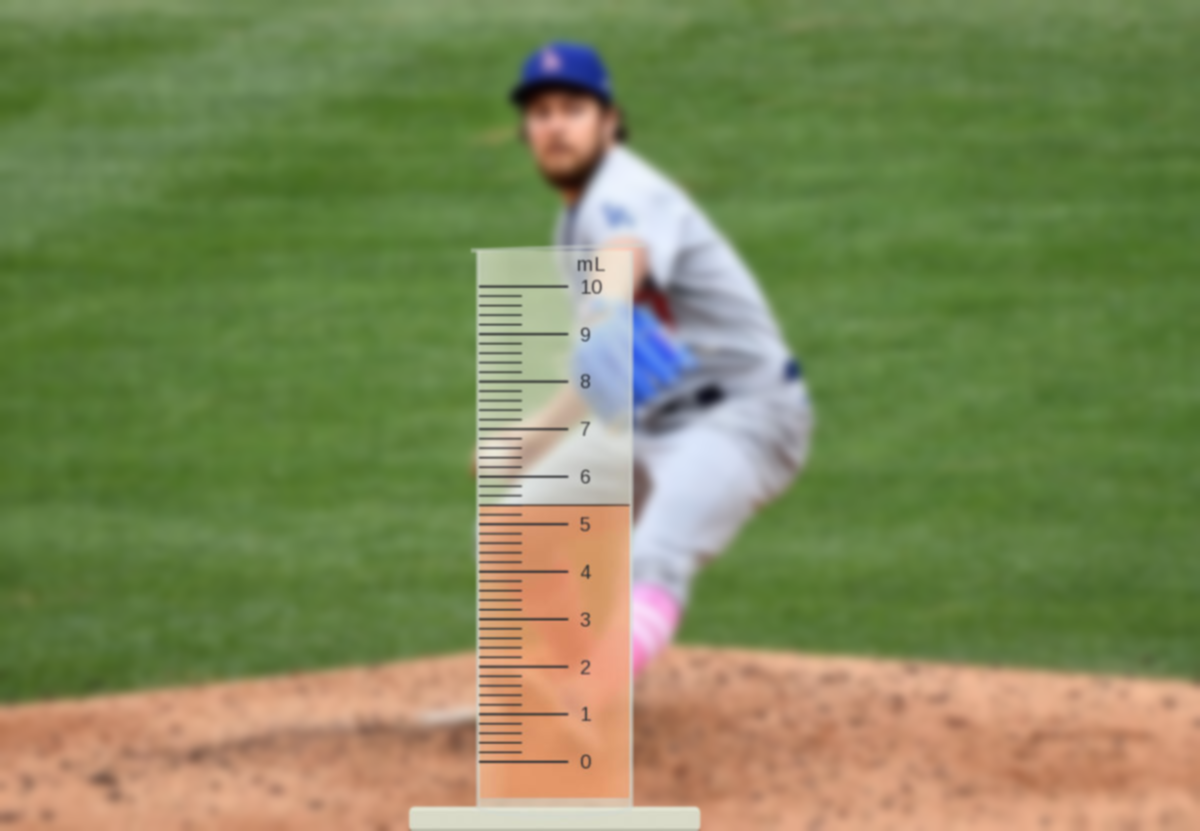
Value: 5.4; mL
